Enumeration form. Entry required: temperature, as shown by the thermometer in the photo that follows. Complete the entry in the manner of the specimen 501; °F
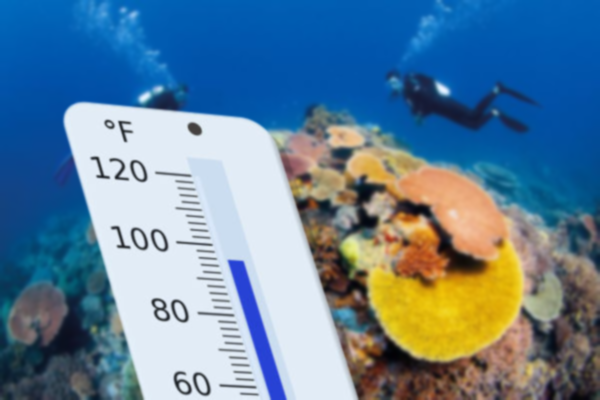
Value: 96; °F
